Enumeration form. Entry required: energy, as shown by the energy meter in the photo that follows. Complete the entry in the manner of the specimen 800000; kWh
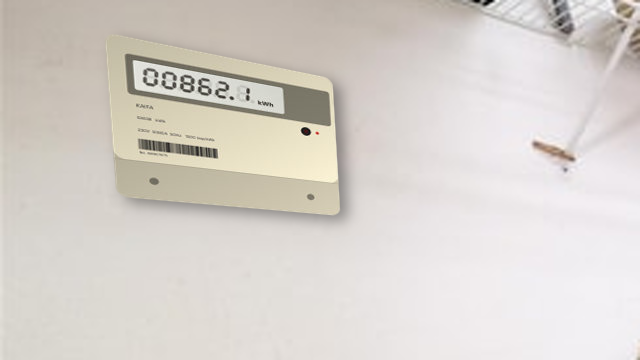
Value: 862.1; kWh
